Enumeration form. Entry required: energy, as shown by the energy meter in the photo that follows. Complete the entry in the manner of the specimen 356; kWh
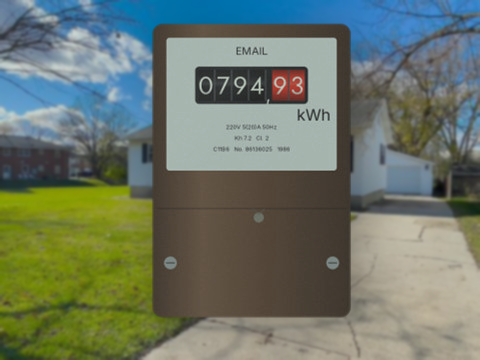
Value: 794.93; kWh
